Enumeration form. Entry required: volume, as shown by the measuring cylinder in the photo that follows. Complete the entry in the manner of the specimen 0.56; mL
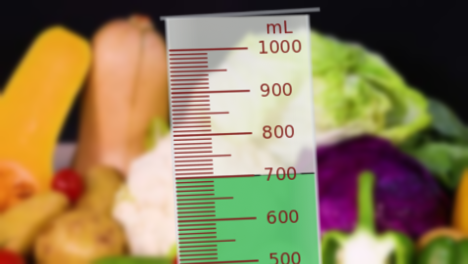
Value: 700; mL
